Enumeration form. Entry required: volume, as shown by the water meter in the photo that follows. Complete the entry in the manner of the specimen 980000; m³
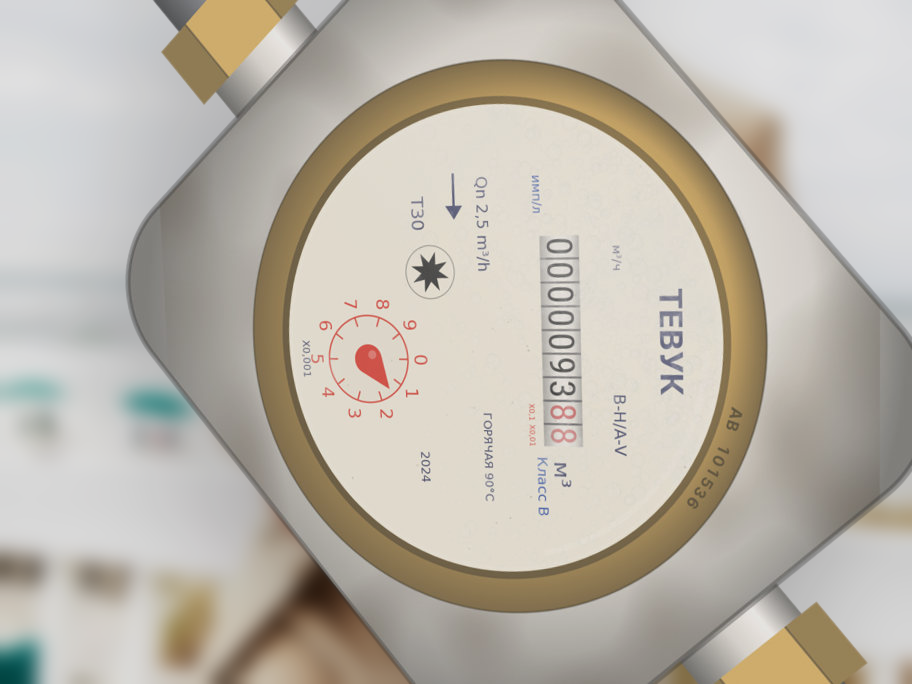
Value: 93.881; m³
